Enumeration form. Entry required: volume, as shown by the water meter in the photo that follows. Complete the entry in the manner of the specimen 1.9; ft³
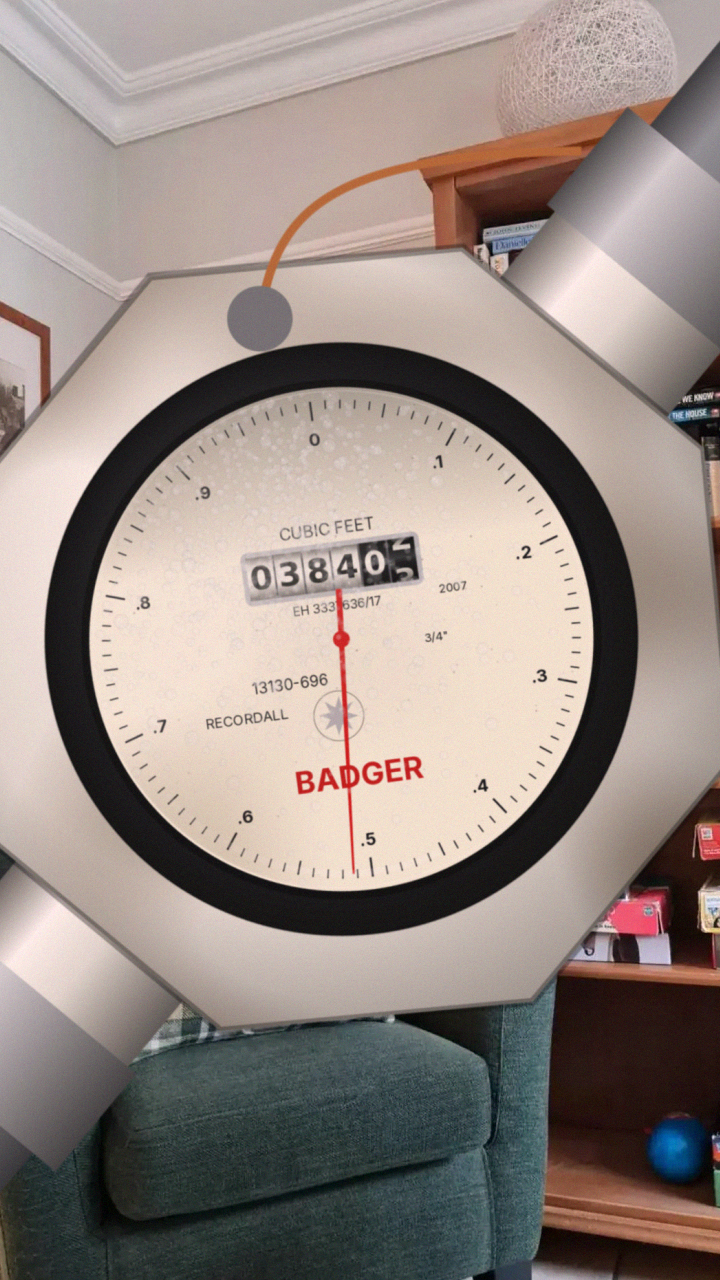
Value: 38402.51; ft³
